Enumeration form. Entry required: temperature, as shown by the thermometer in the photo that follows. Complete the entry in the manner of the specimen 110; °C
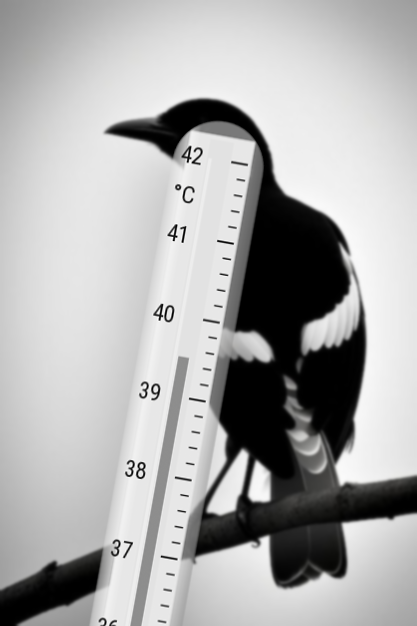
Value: 39.5; °C
